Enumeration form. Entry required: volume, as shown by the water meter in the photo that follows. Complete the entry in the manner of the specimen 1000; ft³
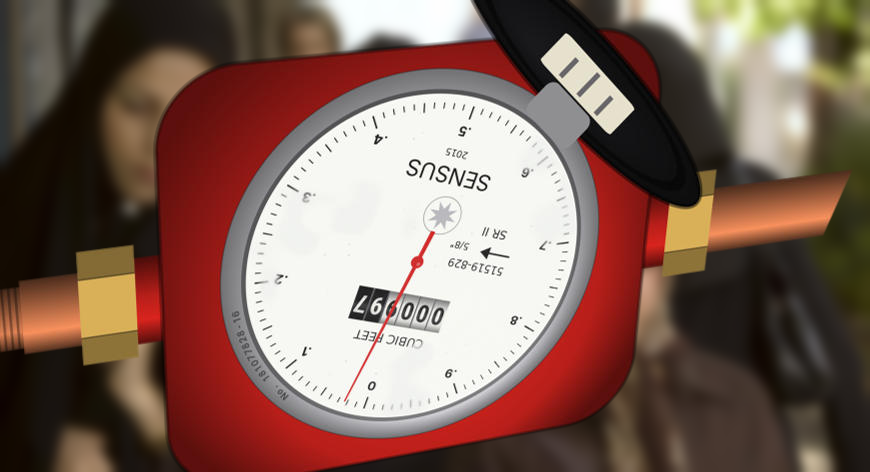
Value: 997.02; ft³
